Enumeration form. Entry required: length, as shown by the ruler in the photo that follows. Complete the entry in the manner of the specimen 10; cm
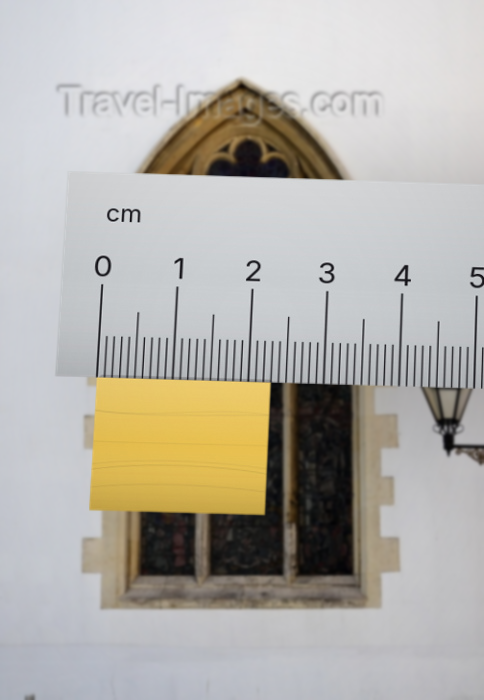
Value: 2.3; cm
